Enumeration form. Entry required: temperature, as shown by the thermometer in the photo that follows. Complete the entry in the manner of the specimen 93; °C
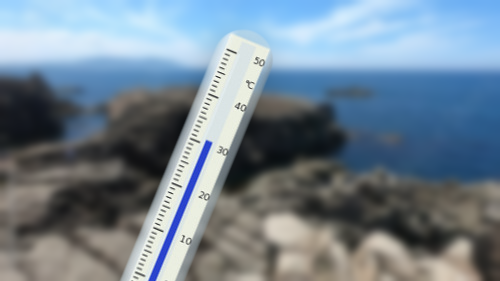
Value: 31; °C
